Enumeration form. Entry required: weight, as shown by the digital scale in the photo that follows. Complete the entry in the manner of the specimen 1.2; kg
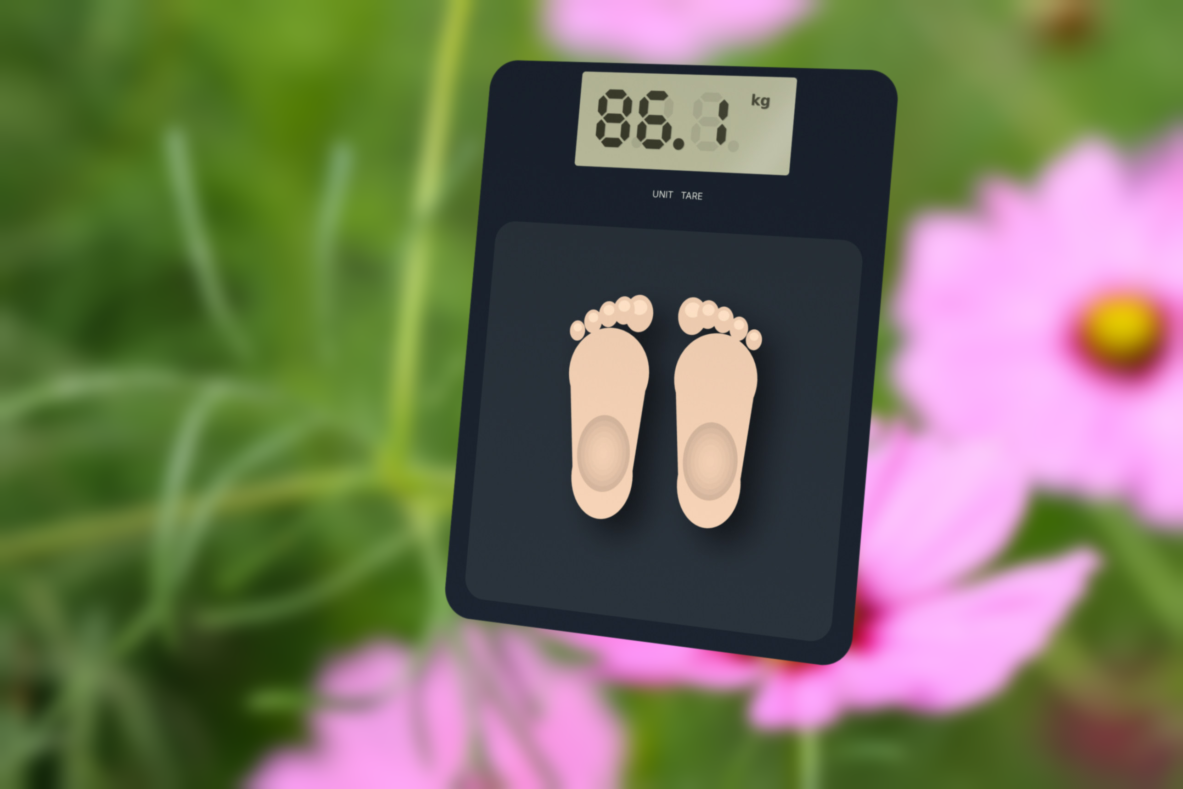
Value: 86.1; kg
